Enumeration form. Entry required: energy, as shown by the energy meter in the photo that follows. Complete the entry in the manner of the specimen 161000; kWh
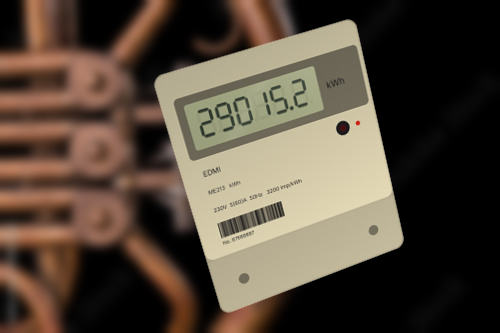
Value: 29015.2; kWh
